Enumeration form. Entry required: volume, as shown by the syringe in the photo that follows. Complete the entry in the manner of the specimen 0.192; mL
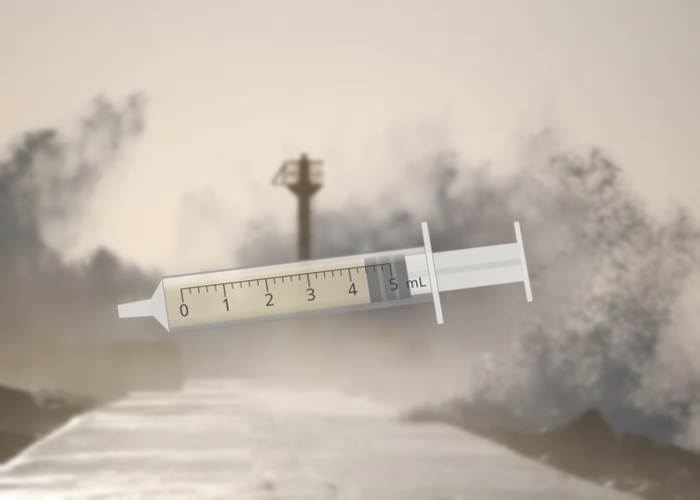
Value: 4.4; mL
